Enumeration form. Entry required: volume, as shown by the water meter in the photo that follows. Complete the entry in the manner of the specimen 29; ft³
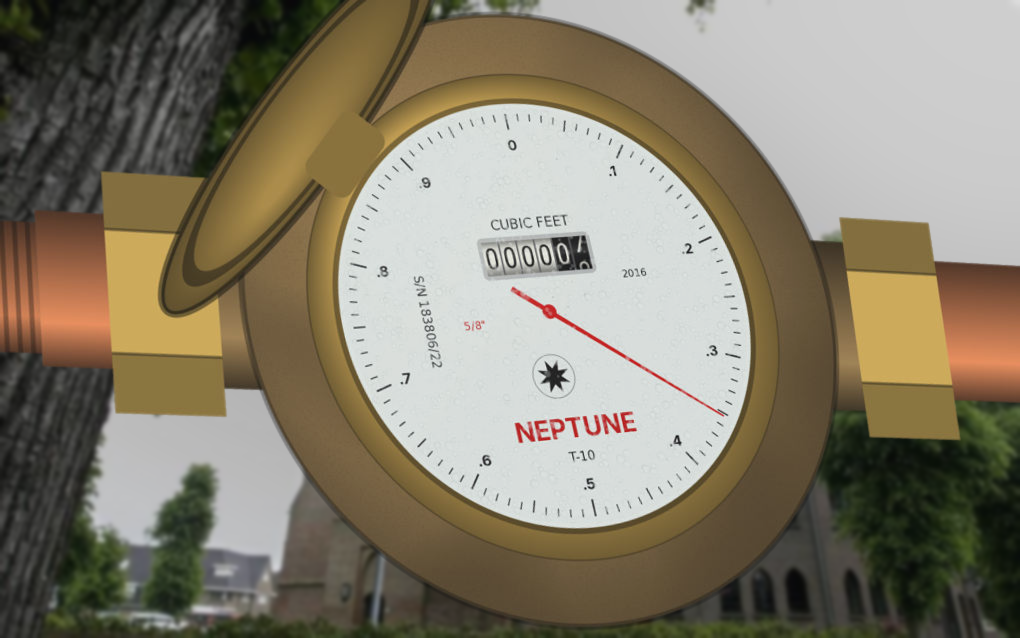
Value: 7.35; ft³
